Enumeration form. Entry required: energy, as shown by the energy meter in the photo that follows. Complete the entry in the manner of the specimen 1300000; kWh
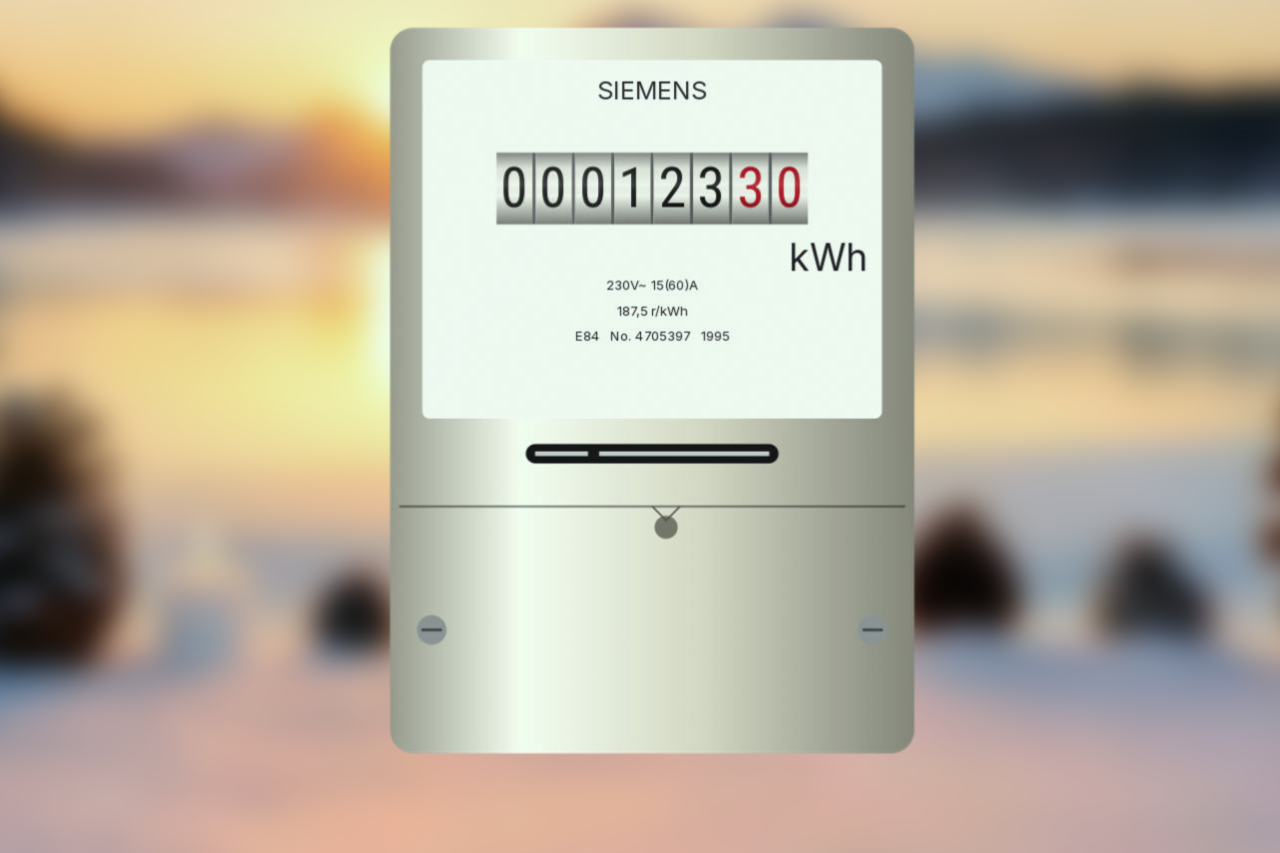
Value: 123.30; kWh
